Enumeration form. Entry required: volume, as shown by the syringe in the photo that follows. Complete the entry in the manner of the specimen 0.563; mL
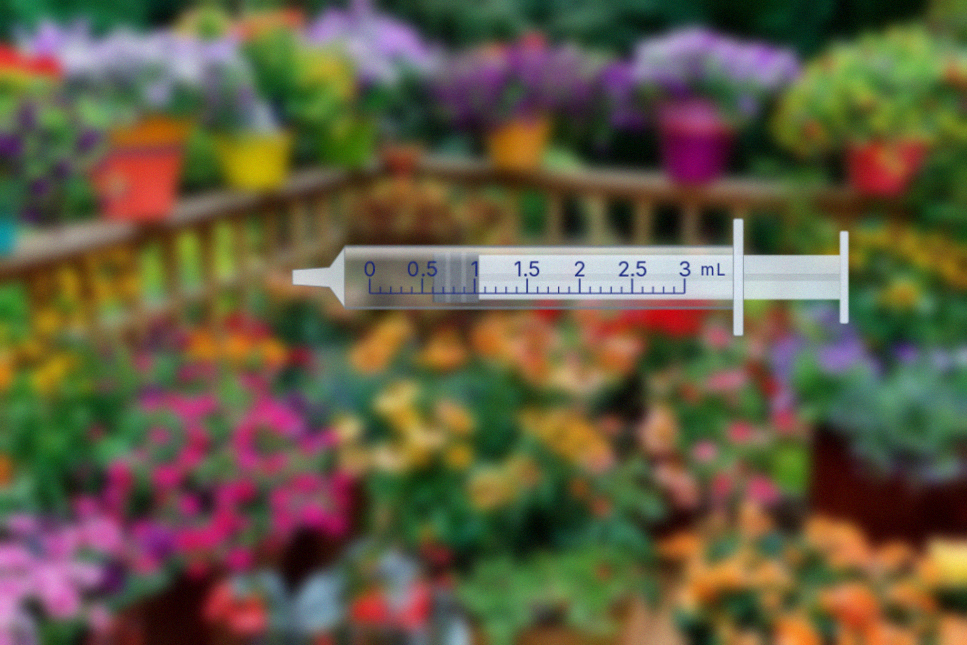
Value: 0.6; mL
